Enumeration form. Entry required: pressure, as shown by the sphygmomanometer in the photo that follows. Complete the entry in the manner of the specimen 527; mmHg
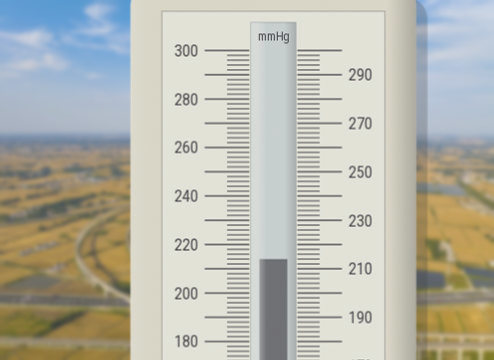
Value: 214; mmHg
